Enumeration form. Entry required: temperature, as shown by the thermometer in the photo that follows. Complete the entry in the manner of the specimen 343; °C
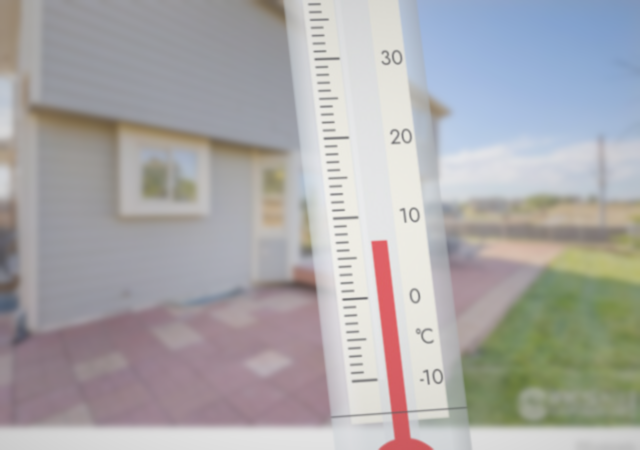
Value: 7; °C
